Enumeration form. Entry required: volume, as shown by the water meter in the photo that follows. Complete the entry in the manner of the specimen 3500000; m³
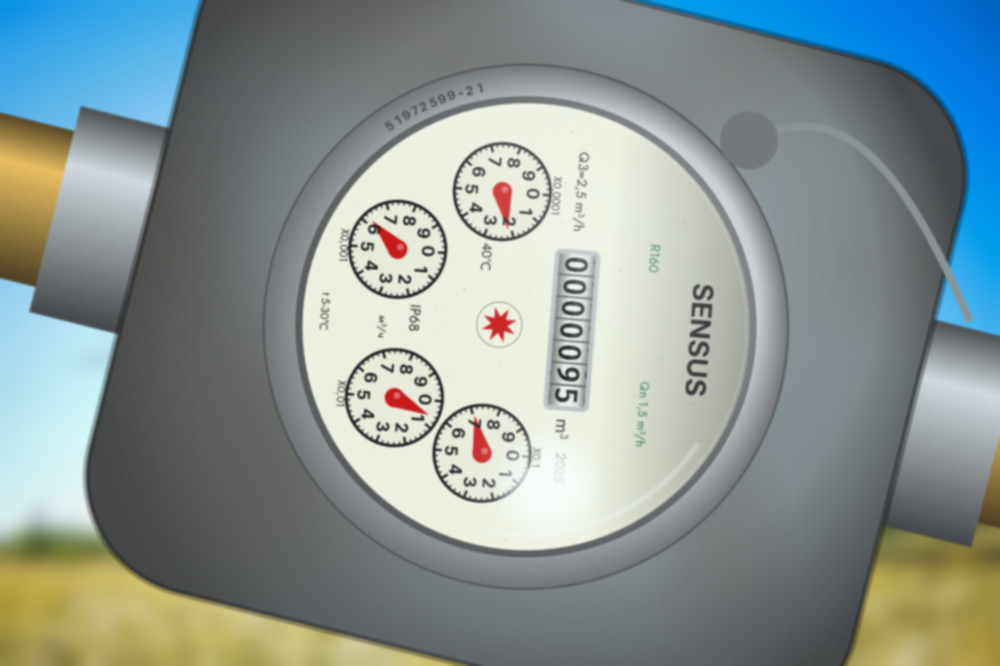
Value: 95.7062; m³
